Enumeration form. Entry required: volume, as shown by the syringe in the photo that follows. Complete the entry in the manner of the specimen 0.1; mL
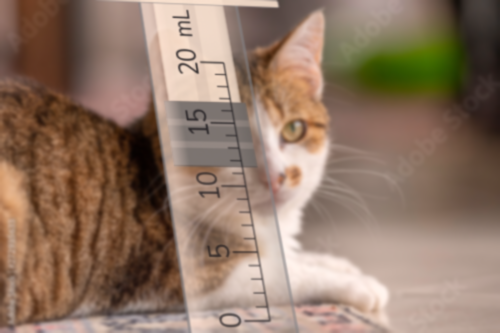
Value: 11.5; mL
